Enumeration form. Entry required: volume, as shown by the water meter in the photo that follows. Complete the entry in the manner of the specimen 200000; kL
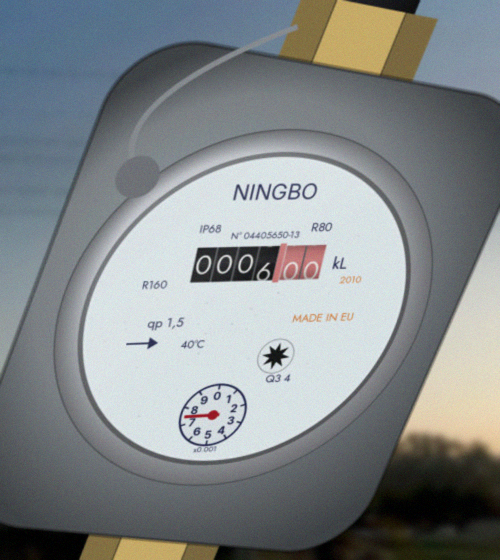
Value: 5.997; kL
